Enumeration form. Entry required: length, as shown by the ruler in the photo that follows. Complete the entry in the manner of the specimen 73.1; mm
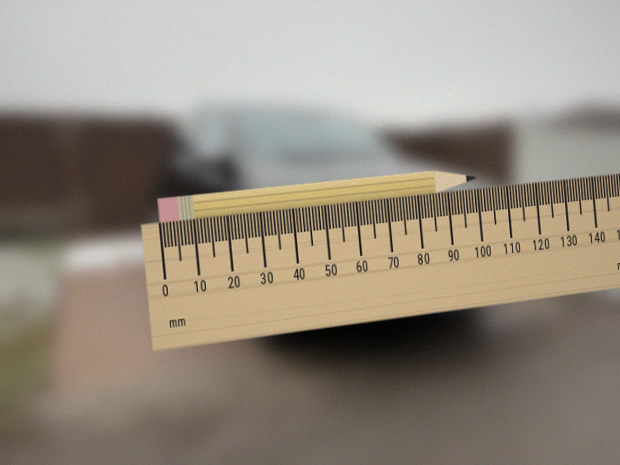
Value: 100; mm
